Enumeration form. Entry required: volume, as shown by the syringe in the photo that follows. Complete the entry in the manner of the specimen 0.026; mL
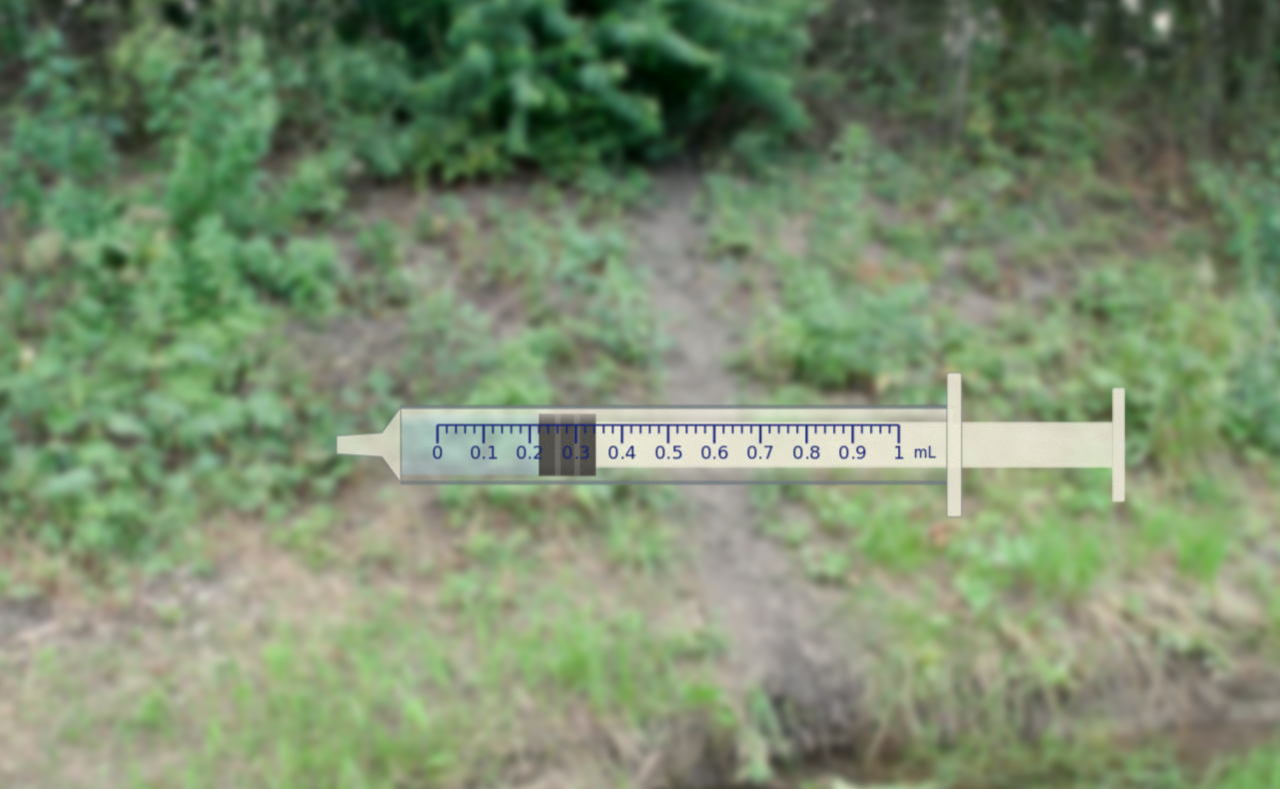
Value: 0.22; mL
